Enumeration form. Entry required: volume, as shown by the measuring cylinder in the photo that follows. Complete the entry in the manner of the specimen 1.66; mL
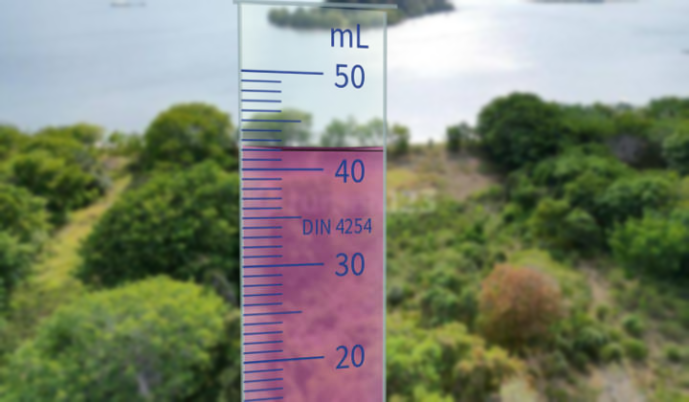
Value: 42; mL
